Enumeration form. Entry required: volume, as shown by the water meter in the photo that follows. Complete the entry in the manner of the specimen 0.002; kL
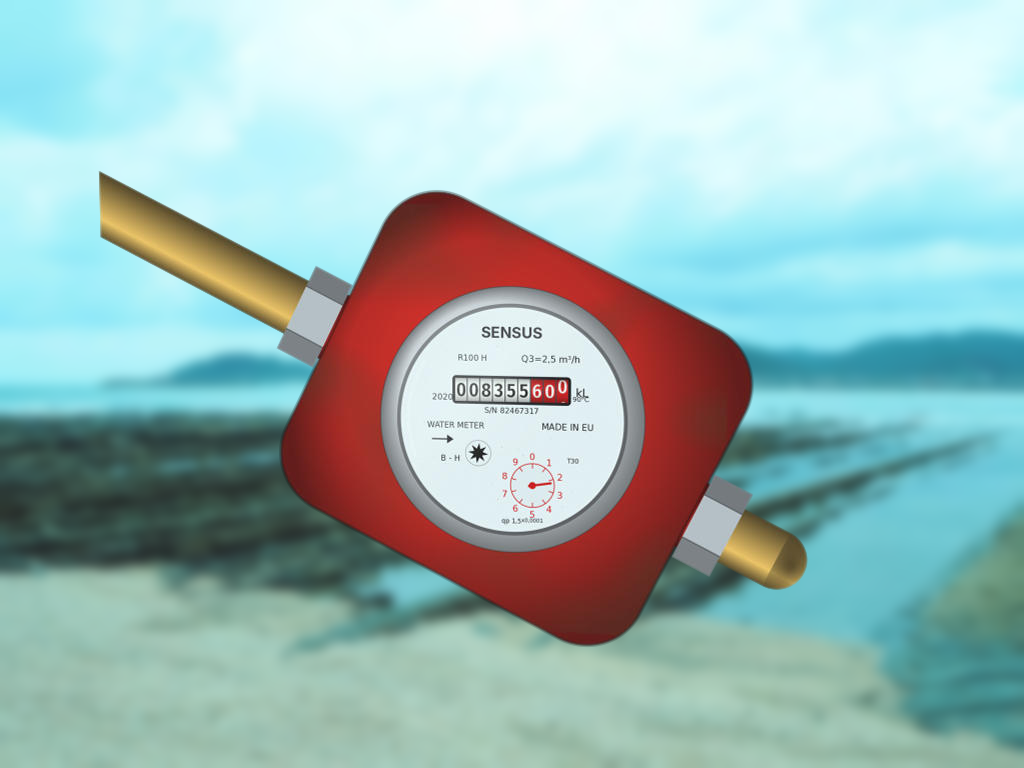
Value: 8355.6002; kL
